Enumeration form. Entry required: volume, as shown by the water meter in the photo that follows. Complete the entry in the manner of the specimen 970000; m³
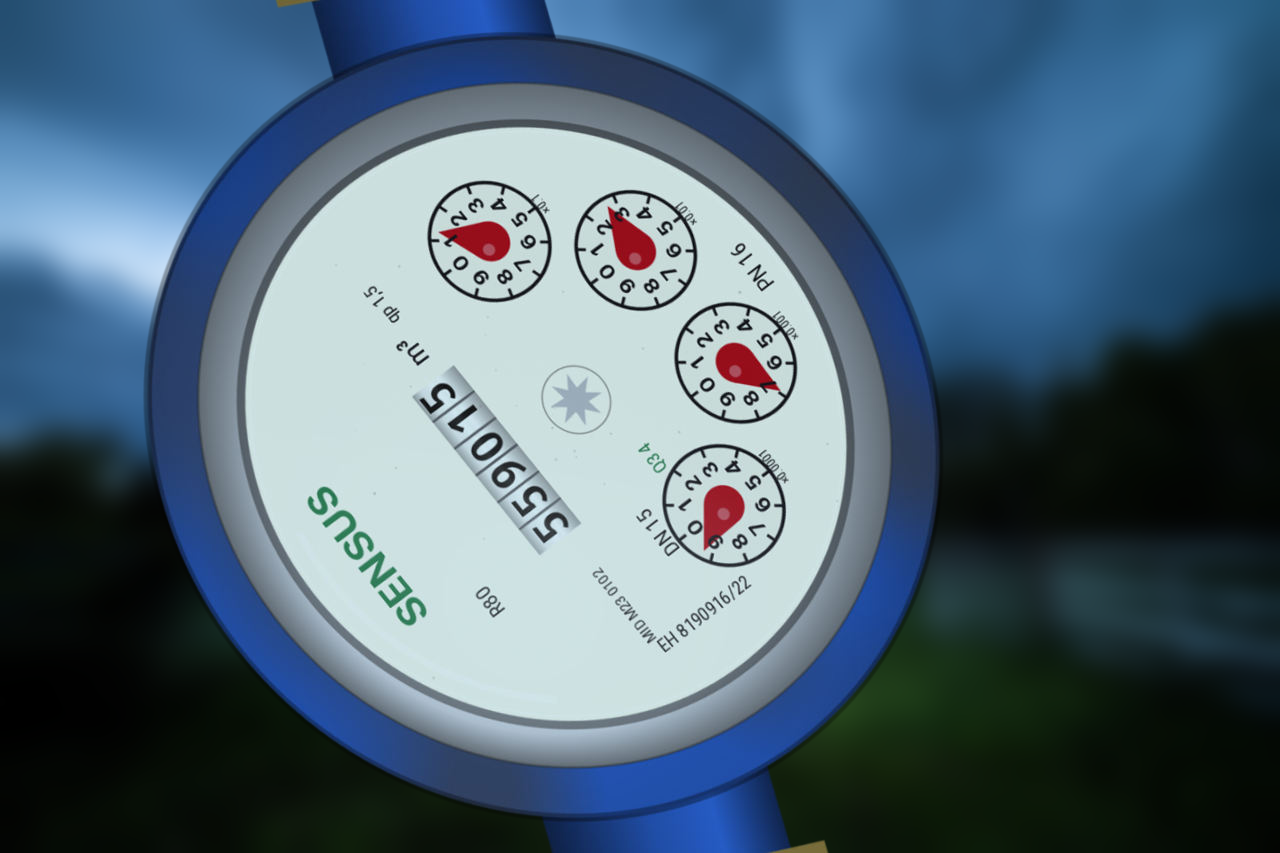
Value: 559015.1269; m³
